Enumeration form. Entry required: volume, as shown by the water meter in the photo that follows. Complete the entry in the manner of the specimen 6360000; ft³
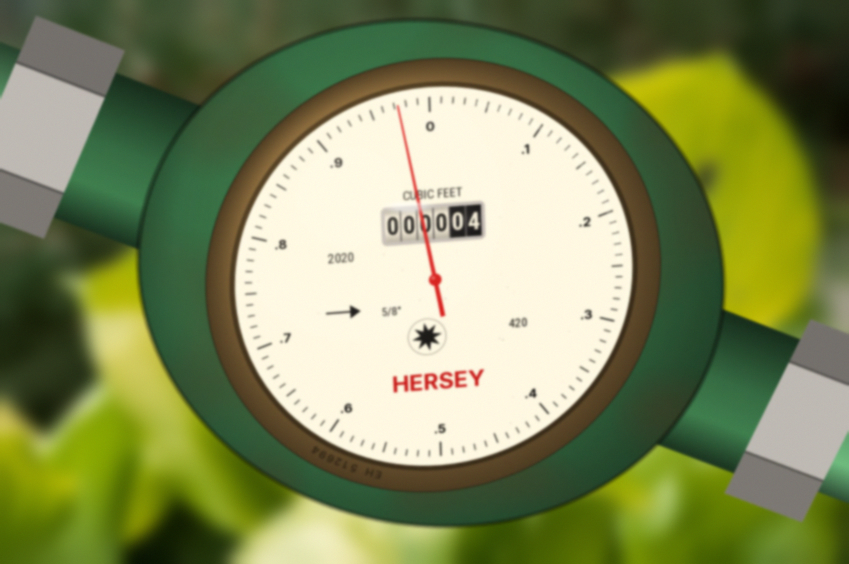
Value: 3.97; ft³
